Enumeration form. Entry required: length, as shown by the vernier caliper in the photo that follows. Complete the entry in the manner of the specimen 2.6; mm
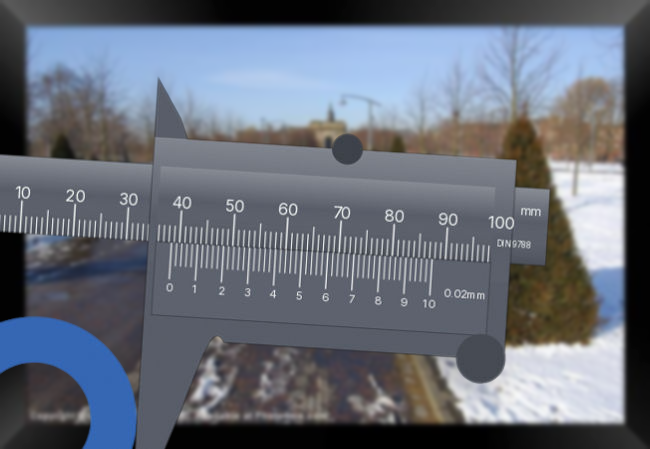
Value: 38.5; mm
